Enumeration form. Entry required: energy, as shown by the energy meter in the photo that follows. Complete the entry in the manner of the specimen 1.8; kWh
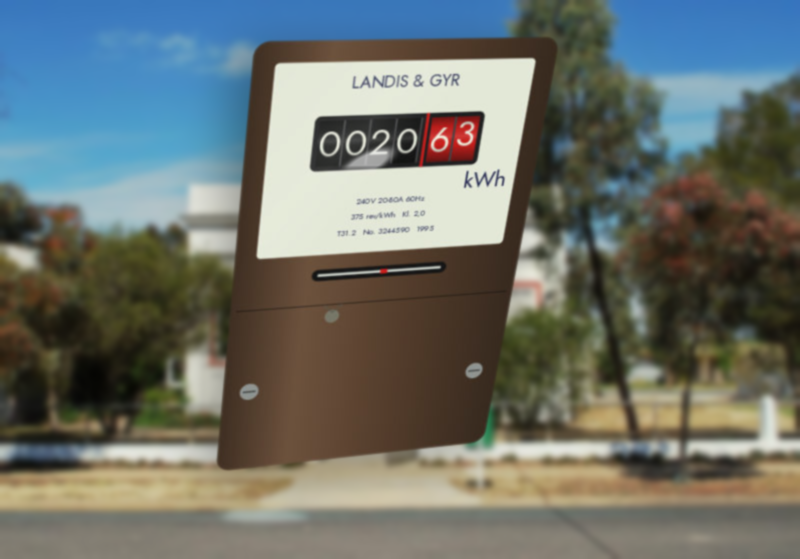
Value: 20.63; kWh
